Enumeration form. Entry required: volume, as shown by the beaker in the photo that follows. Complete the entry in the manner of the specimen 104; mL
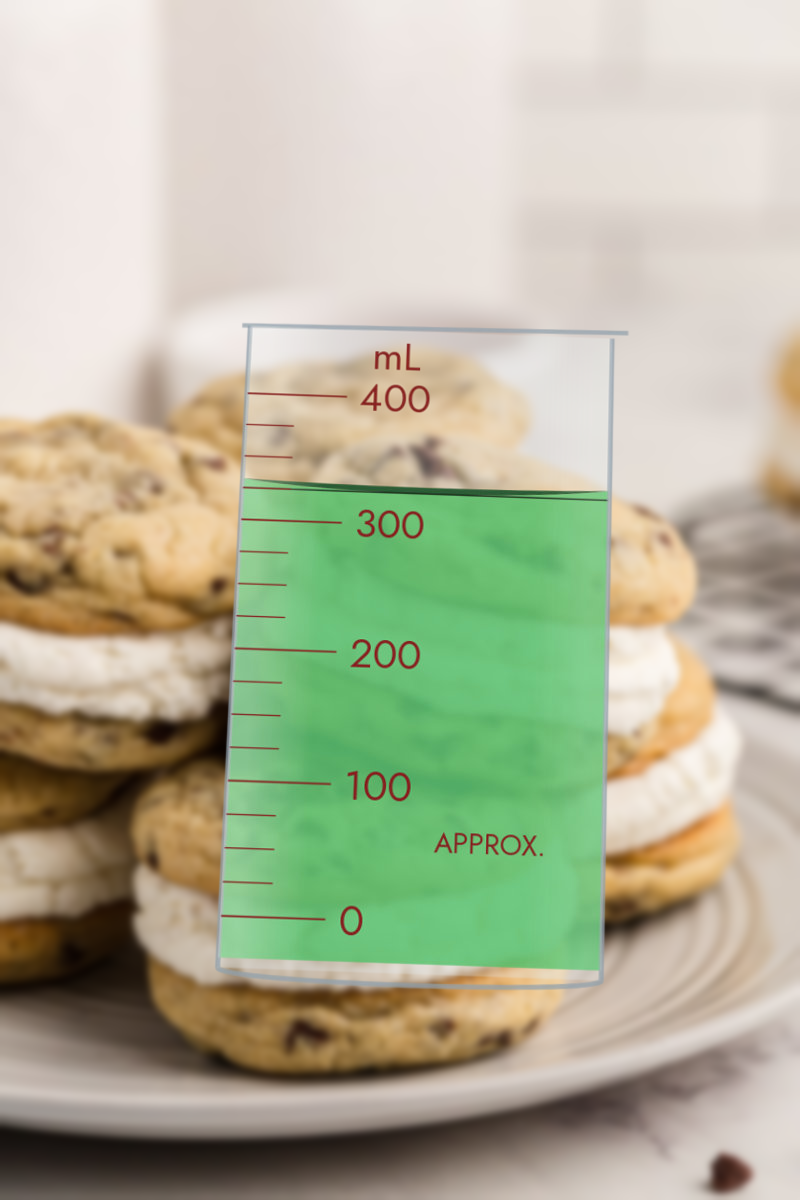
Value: 325; mL
